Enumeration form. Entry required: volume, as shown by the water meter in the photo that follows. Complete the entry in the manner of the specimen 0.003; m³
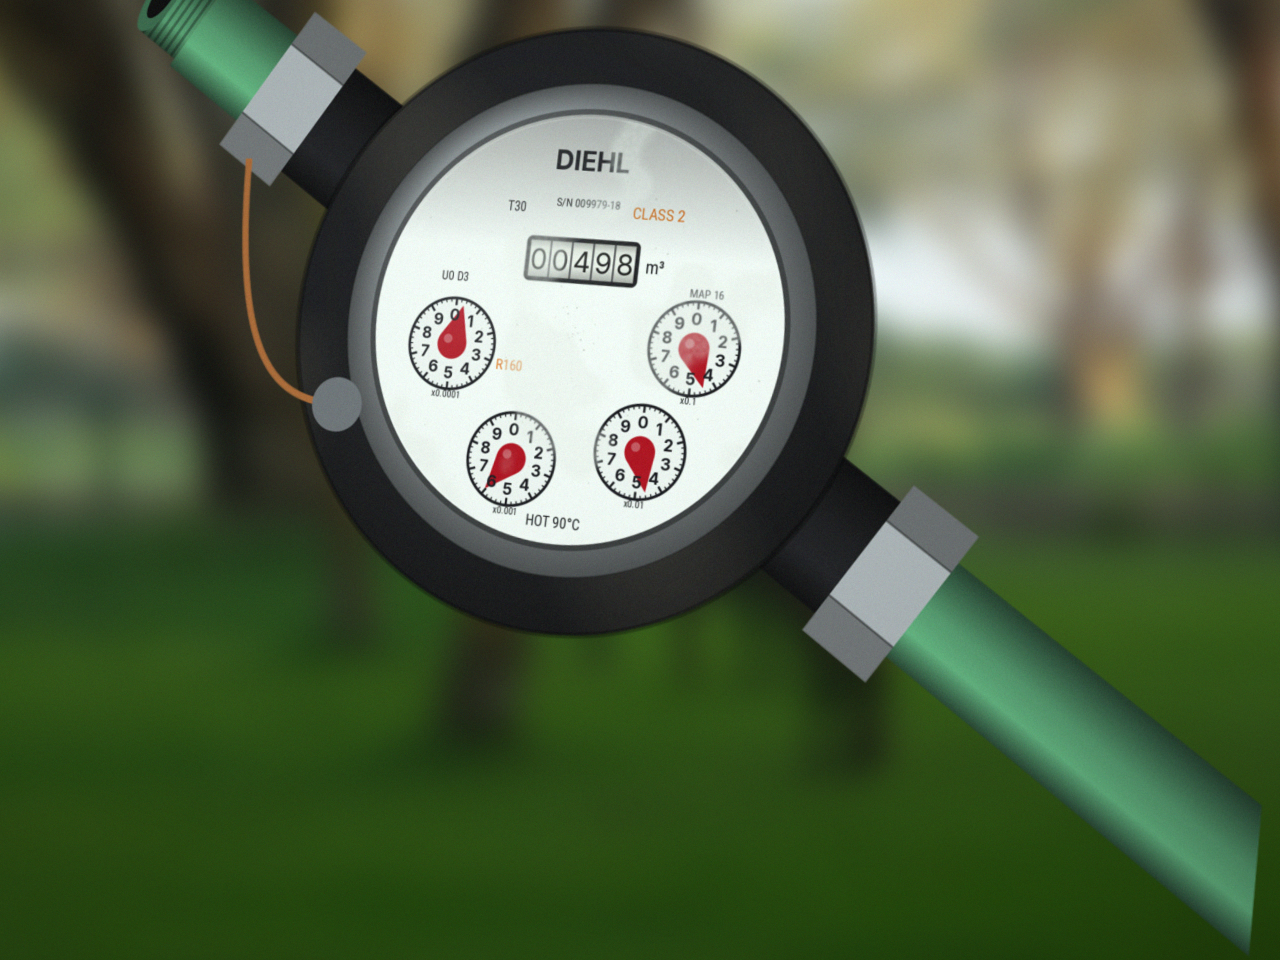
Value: 498.4460; m³
